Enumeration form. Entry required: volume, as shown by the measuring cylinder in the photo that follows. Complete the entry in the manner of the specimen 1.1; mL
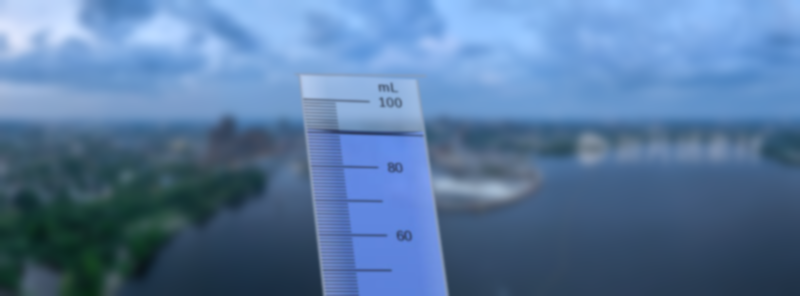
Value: 90; mL
